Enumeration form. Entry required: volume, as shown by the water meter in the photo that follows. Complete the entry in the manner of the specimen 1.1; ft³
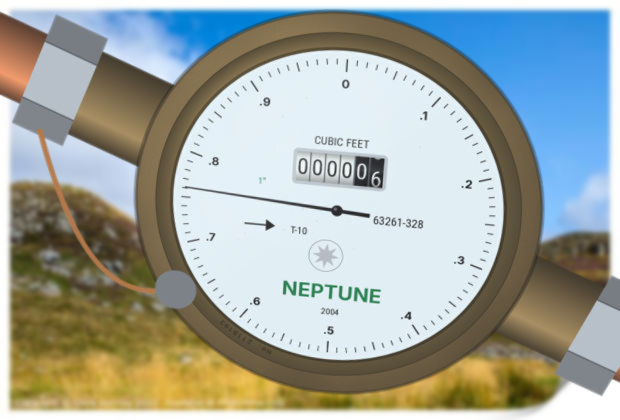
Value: 5.76; ft³
